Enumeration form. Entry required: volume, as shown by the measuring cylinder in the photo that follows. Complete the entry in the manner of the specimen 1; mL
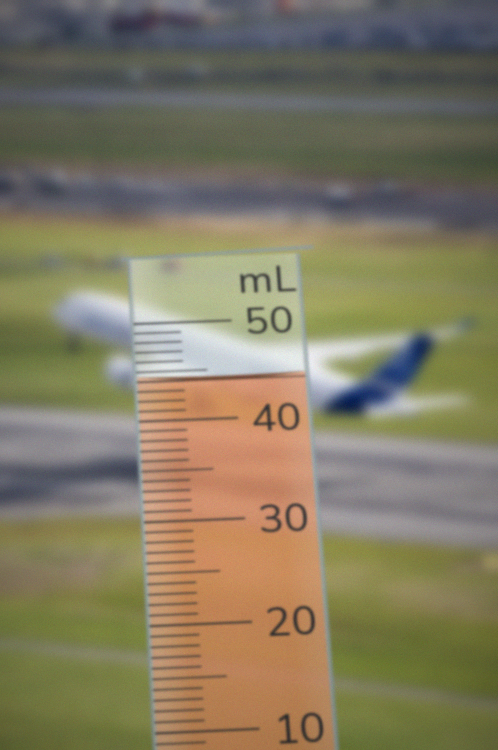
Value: 44; mL
